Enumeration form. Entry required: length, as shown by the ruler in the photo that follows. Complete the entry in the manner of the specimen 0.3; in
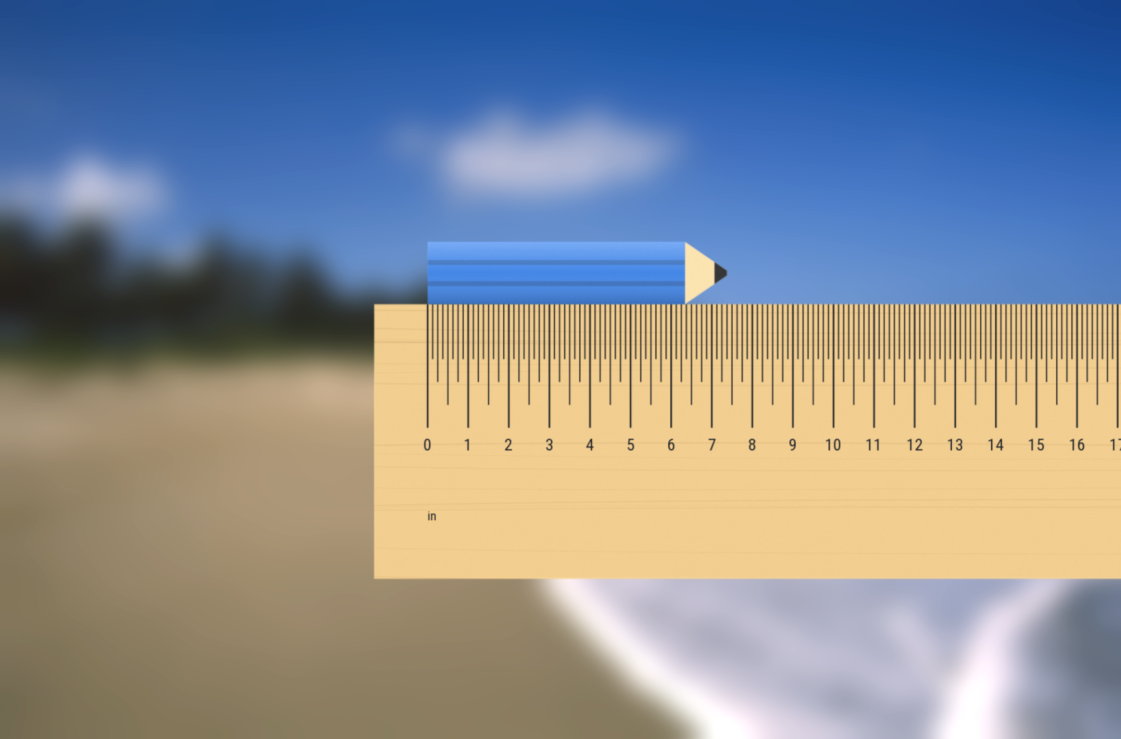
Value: 7.375; in
